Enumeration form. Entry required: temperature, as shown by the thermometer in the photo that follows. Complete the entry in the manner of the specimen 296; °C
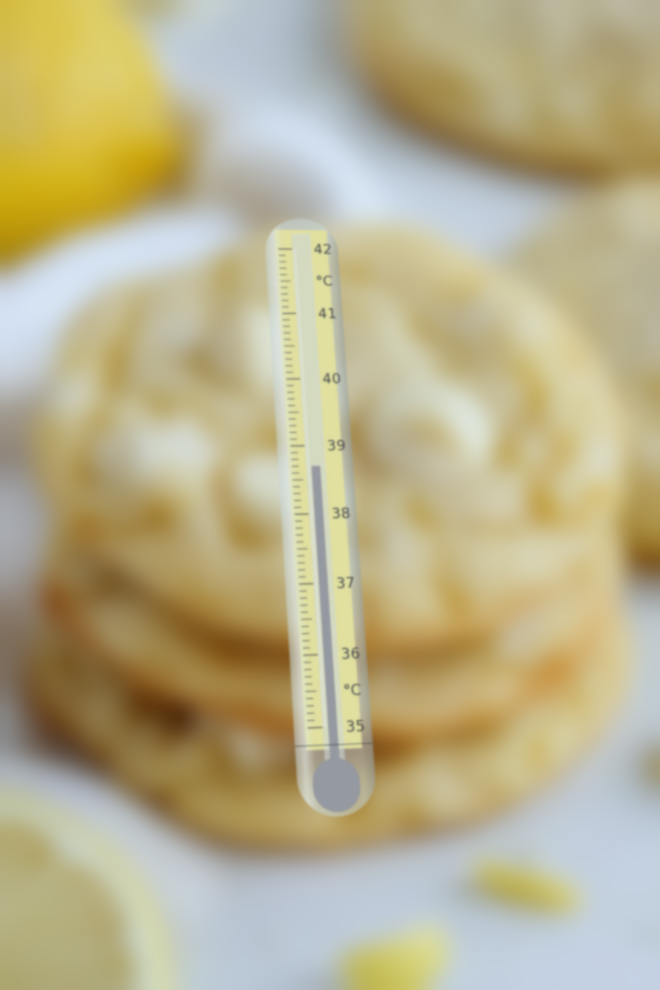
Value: 38.7; °C
